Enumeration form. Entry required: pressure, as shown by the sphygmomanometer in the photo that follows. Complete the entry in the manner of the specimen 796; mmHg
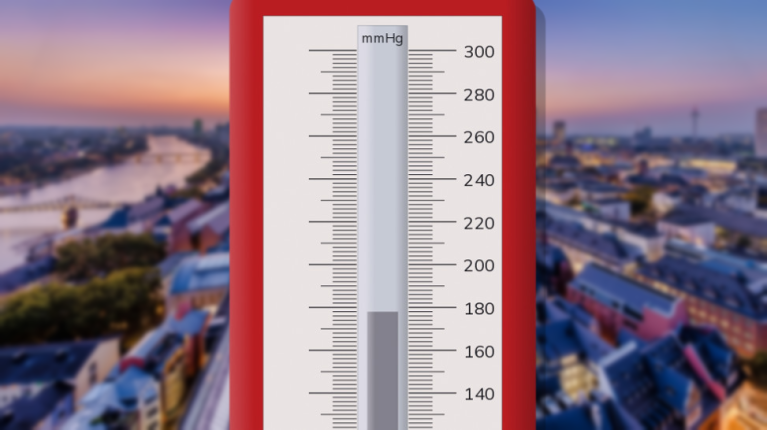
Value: 178; mmHg
